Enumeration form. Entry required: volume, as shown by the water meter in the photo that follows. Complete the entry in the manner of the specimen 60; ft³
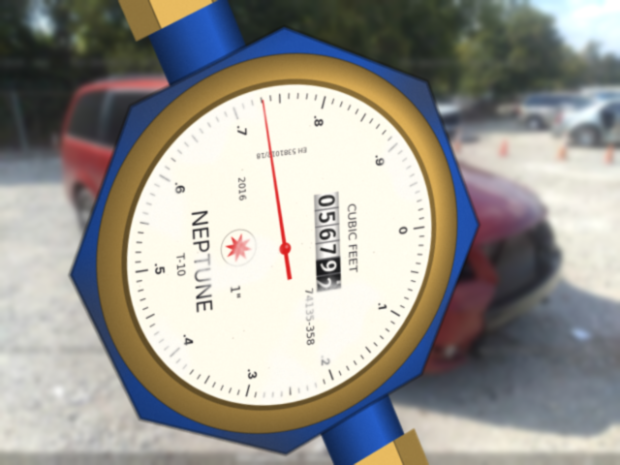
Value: 56791.73; ft³
